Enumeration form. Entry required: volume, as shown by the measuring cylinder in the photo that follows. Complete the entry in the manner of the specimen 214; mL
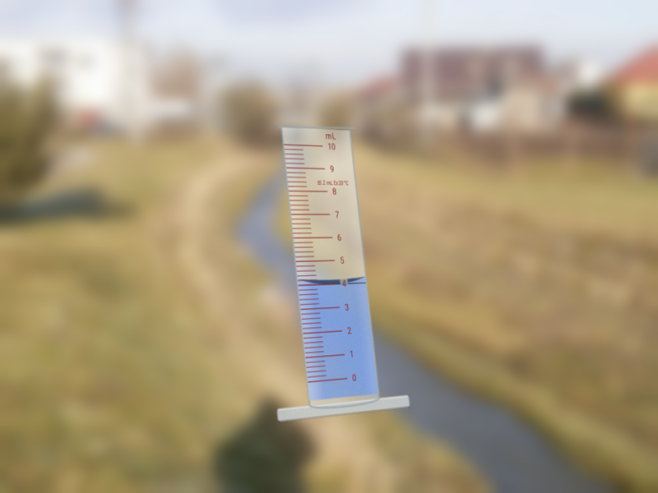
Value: 4; mL
